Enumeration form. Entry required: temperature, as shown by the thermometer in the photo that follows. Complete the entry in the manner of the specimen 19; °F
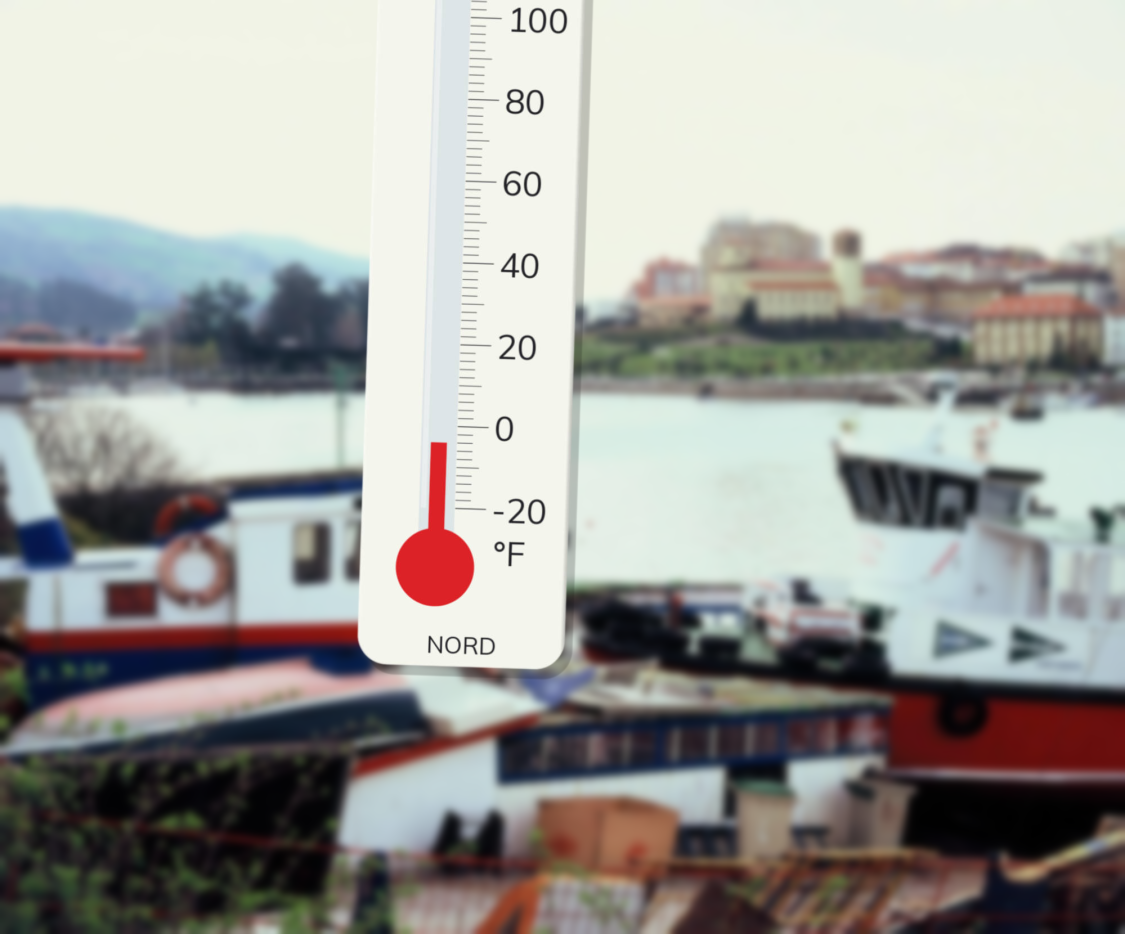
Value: -4; °F
